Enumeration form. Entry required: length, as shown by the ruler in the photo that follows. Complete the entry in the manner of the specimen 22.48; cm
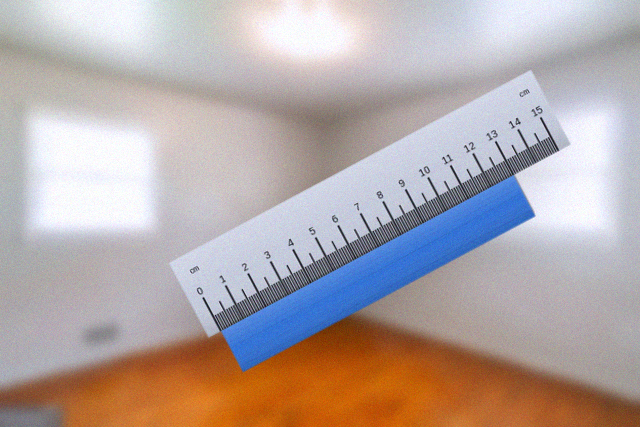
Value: 13; cm
